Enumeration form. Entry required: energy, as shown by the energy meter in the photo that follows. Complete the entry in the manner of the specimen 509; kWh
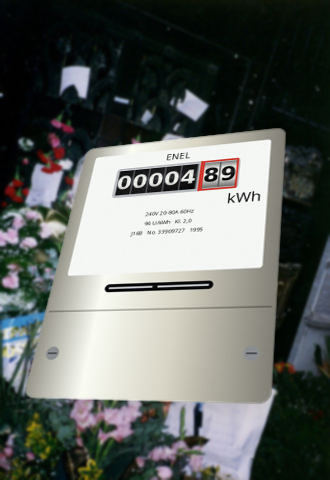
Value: 4.89; kWh
